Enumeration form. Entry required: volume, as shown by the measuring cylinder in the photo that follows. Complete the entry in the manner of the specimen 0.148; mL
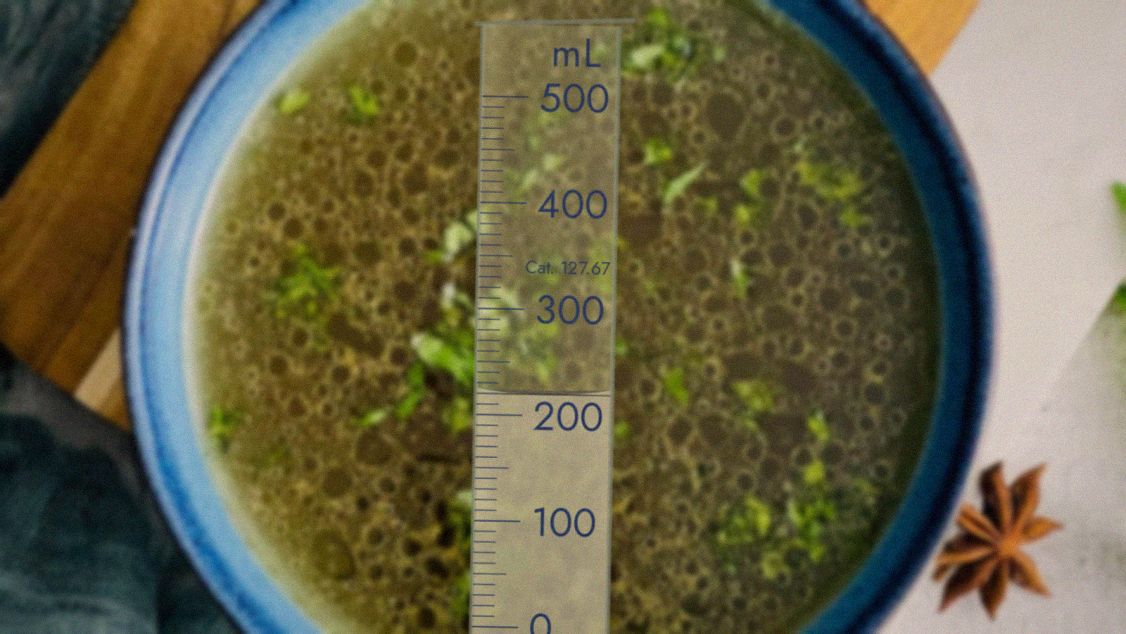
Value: 220; mL
